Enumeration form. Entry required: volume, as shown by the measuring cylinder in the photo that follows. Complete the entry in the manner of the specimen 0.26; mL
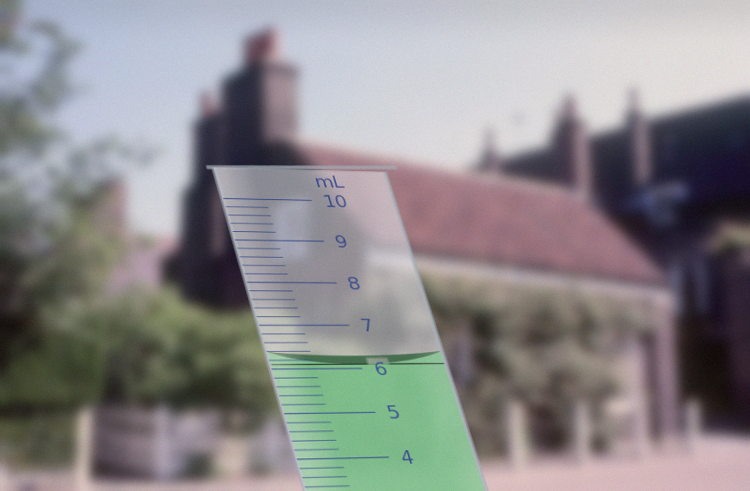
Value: 6.1; mL
